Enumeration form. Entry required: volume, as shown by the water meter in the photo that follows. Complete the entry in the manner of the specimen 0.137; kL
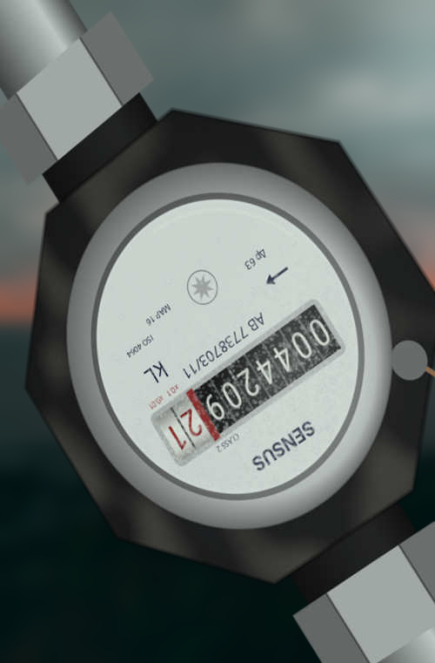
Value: 44209.21; kL
